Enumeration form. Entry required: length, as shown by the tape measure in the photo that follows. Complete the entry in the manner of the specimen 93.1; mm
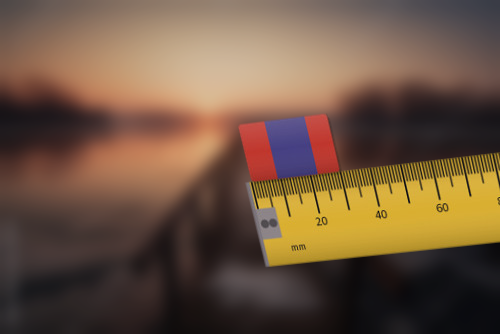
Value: 30; mm
